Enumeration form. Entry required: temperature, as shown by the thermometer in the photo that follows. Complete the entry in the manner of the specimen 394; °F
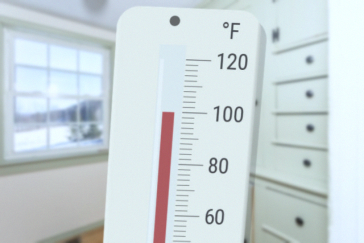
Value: 100; °F
